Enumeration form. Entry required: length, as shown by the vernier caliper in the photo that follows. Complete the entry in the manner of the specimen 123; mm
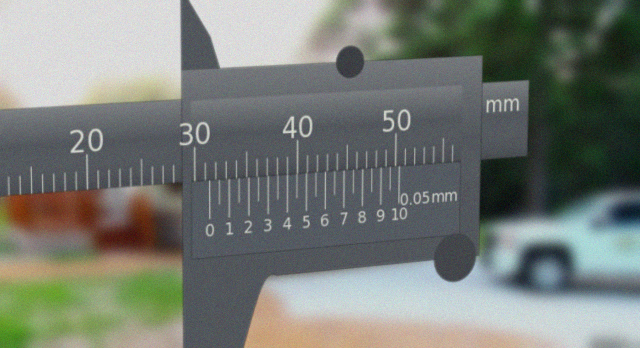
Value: 31.4; mm
